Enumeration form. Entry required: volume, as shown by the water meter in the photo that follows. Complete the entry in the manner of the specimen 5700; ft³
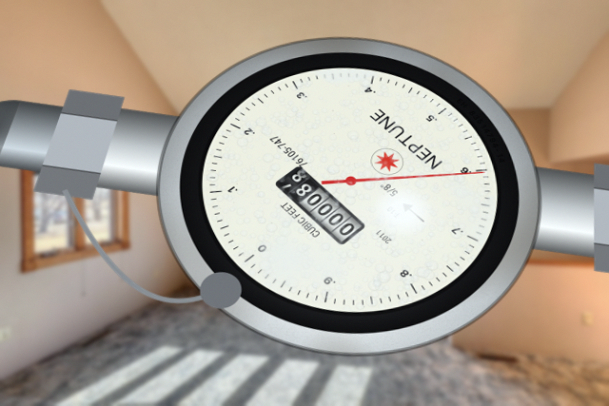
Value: 87.60; ft³
